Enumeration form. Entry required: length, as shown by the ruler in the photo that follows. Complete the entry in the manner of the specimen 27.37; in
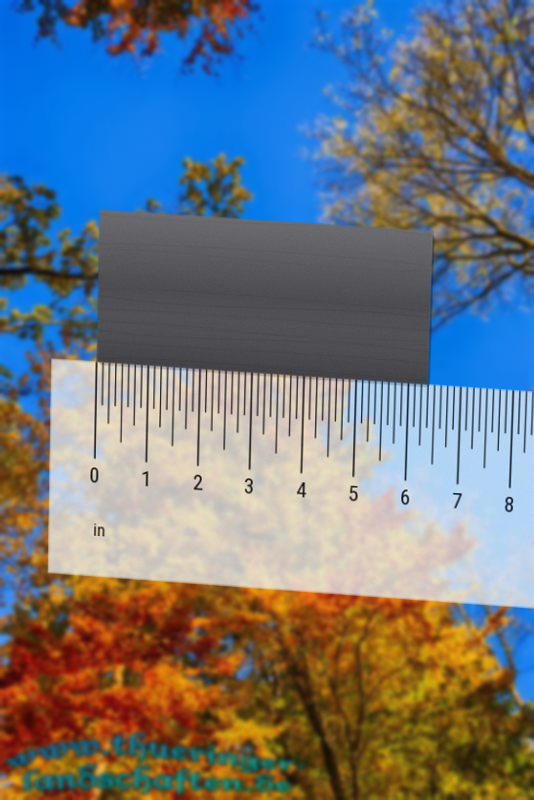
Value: 6.375; in
